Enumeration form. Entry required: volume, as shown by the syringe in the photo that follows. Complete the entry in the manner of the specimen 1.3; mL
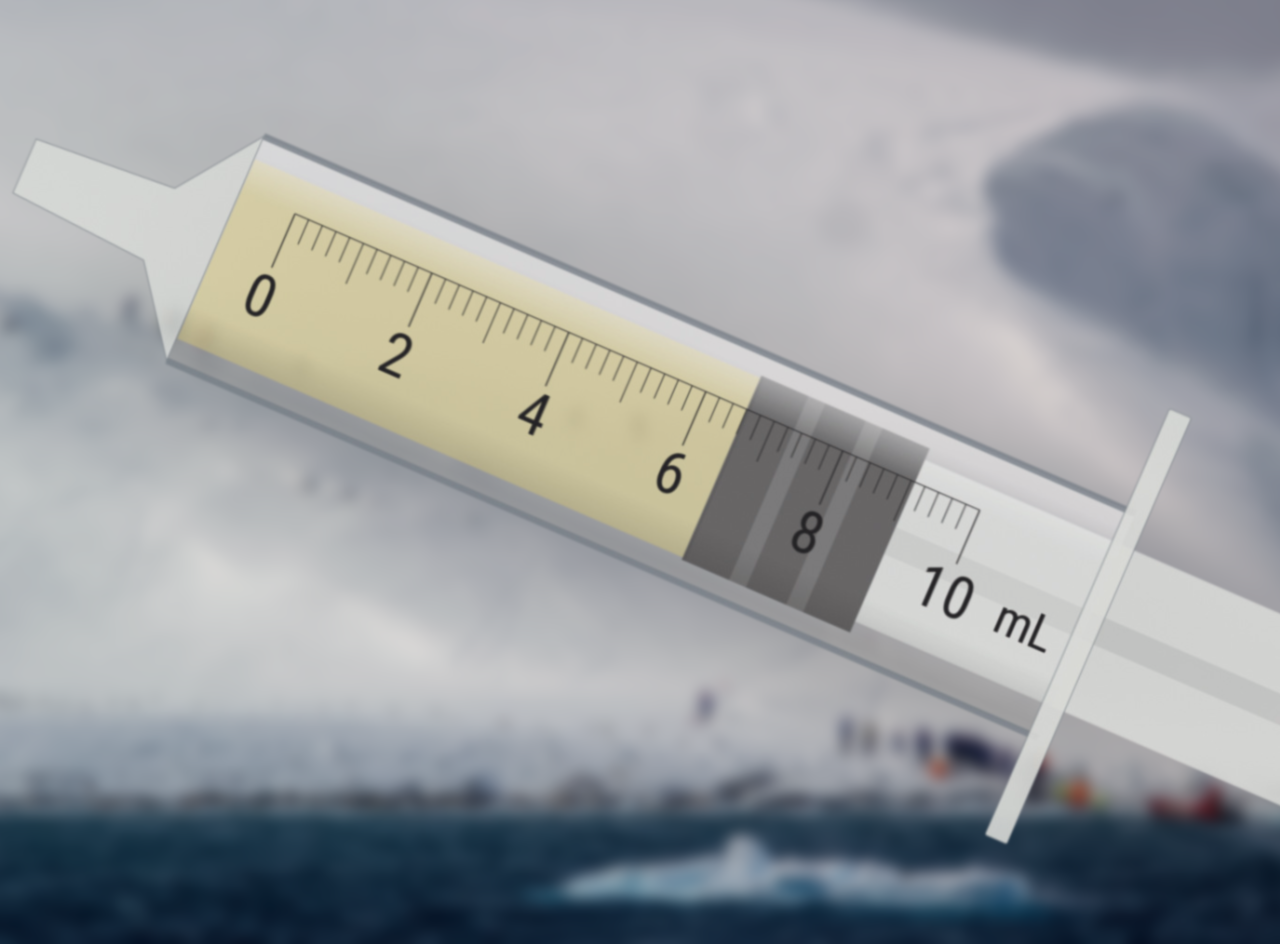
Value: 6.6; mL
